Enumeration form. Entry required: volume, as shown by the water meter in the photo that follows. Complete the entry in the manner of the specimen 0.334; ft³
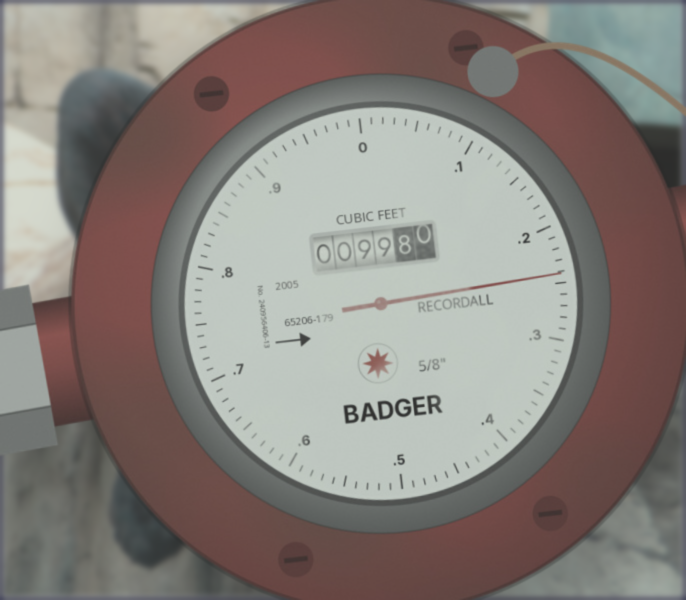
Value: 9980.24; ft³
